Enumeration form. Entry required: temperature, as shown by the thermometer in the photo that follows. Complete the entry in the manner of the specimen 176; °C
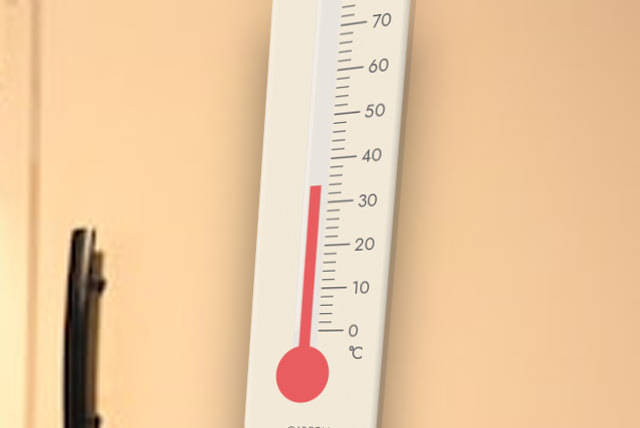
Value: 34; °C
